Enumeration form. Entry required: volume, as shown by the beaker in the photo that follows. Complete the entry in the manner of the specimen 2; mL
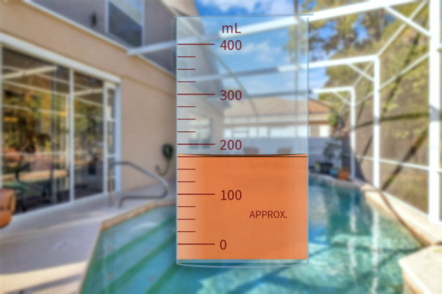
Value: 175; mL
